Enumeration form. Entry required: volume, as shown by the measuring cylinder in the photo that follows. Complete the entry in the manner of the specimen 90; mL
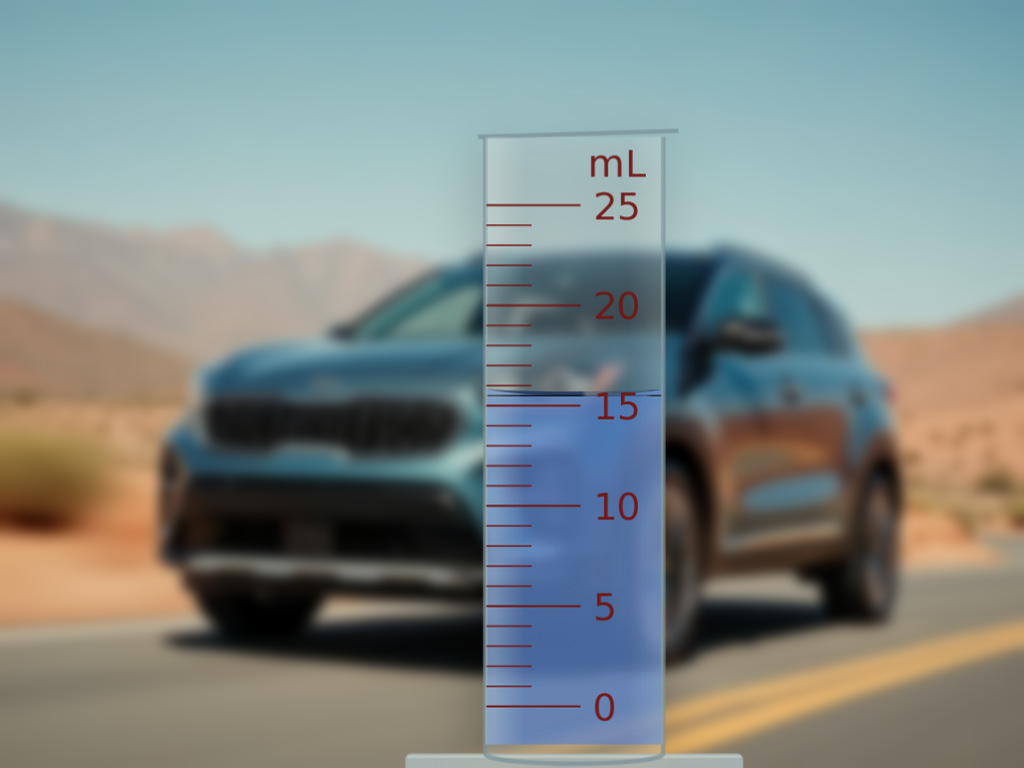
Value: 15.5; mL
